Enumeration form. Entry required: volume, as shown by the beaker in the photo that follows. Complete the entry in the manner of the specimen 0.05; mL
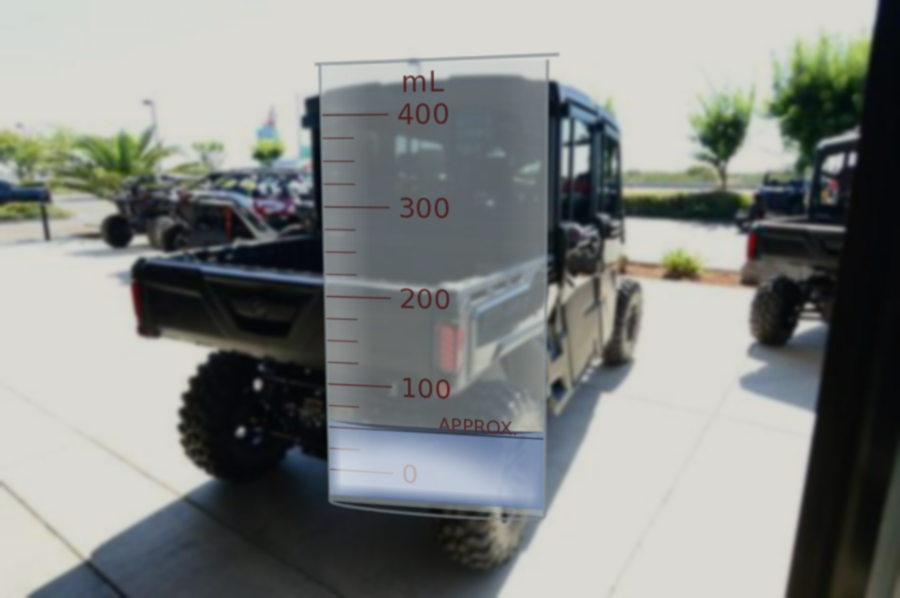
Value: 50; mL
